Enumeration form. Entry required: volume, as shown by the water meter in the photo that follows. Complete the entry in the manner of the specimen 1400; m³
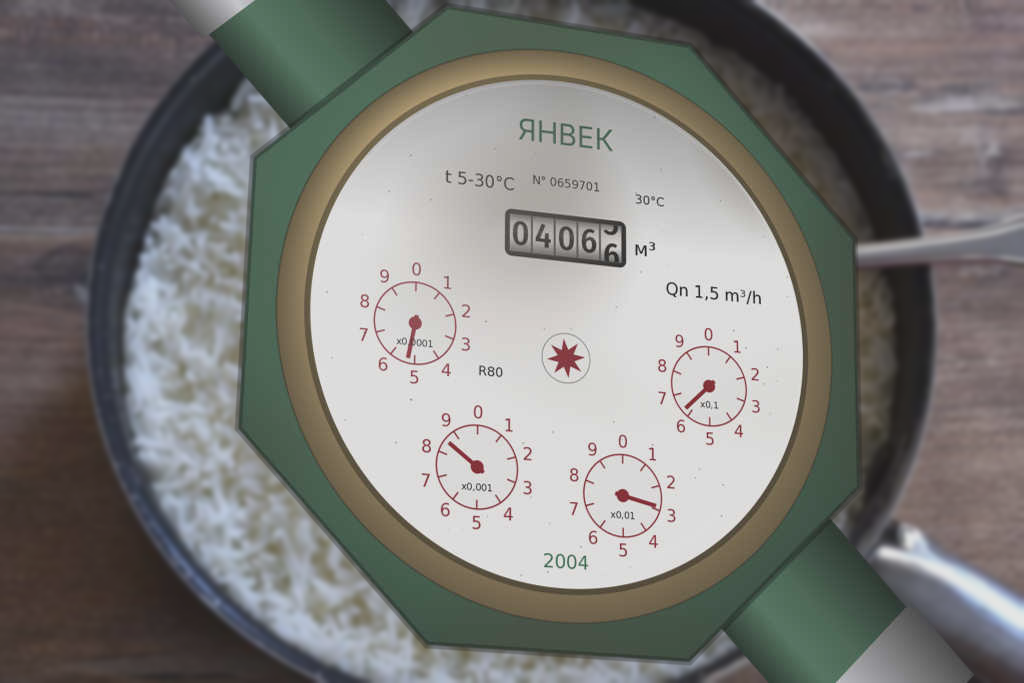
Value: 4065.6285; m³
